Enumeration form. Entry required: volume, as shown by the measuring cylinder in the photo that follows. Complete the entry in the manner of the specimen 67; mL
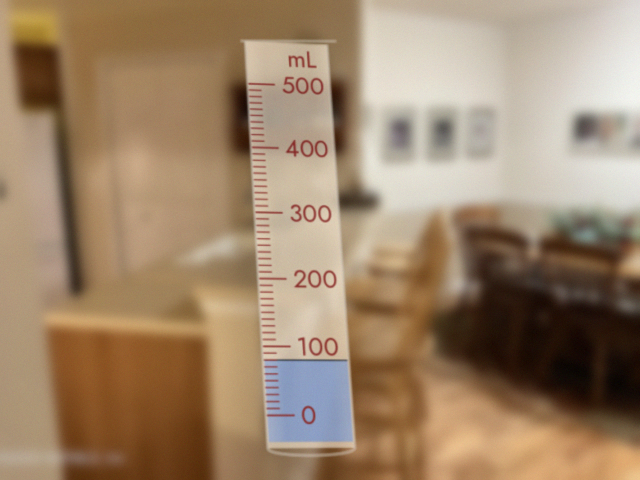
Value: 80; mL
